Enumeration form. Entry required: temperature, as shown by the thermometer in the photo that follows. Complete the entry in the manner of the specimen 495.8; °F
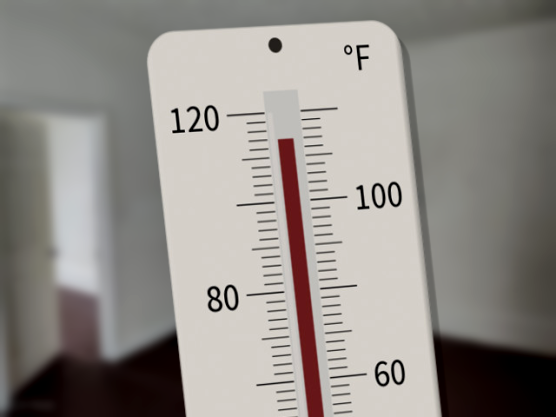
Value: 114; °F
